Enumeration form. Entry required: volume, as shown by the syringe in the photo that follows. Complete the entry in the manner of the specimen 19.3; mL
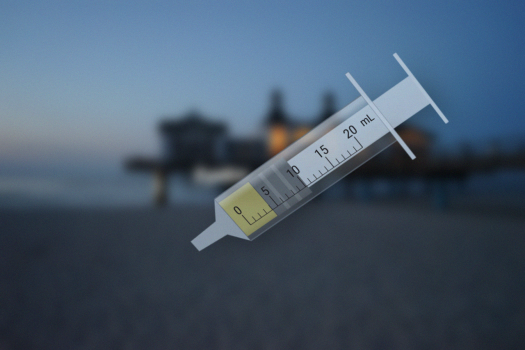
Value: 4; mL
